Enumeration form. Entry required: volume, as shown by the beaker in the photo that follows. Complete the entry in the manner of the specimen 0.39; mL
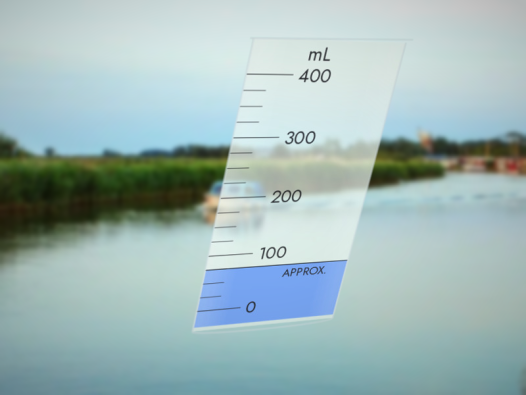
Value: 75; mL
